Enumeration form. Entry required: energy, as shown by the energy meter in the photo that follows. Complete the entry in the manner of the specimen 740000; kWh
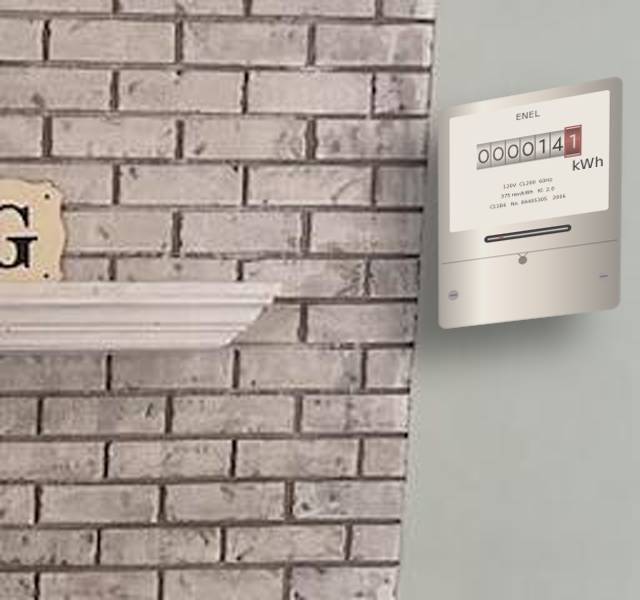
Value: 14.1; kWh
